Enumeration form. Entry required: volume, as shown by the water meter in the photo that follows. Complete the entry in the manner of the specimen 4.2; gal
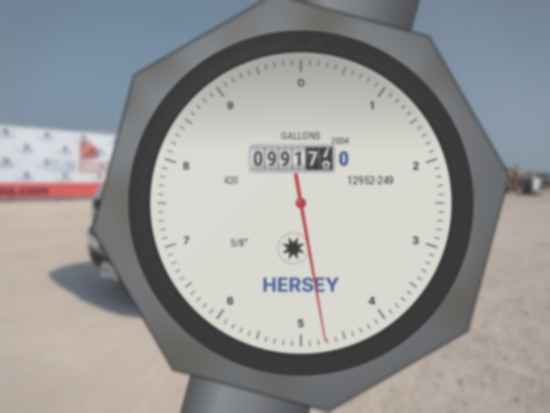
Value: 991774.7; gal
